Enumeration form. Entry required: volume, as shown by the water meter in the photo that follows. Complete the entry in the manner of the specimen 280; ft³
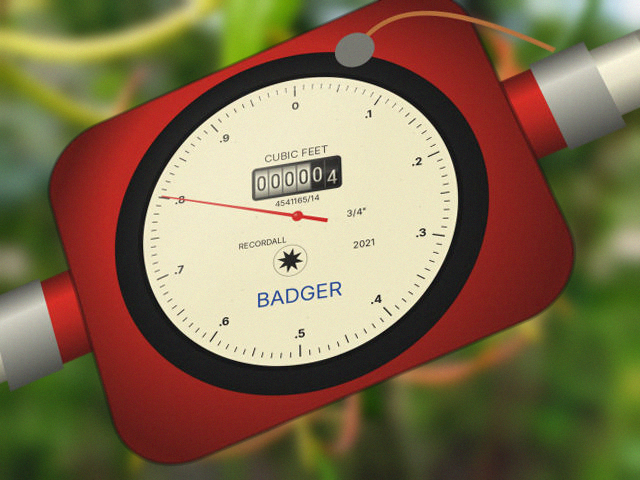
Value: 3.80; ft³
